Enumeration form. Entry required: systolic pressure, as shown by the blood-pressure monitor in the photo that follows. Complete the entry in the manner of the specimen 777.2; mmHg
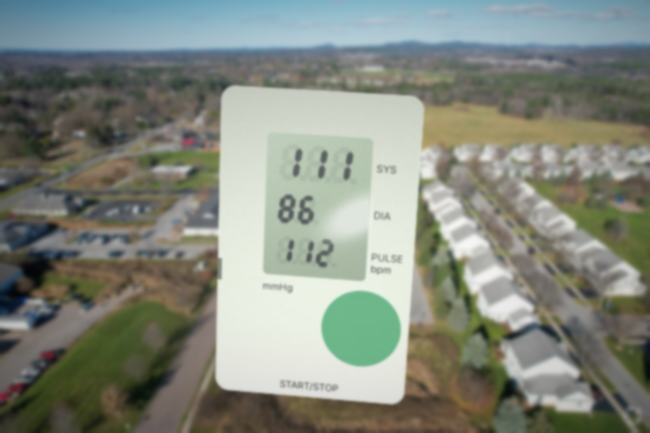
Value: 111; mmHg
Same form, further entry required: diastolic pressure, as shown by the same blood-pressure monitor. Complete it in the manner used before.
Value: 86; mmHg
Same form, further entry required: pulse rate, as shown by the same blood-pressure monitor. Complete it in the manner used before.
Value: 112; bpm
